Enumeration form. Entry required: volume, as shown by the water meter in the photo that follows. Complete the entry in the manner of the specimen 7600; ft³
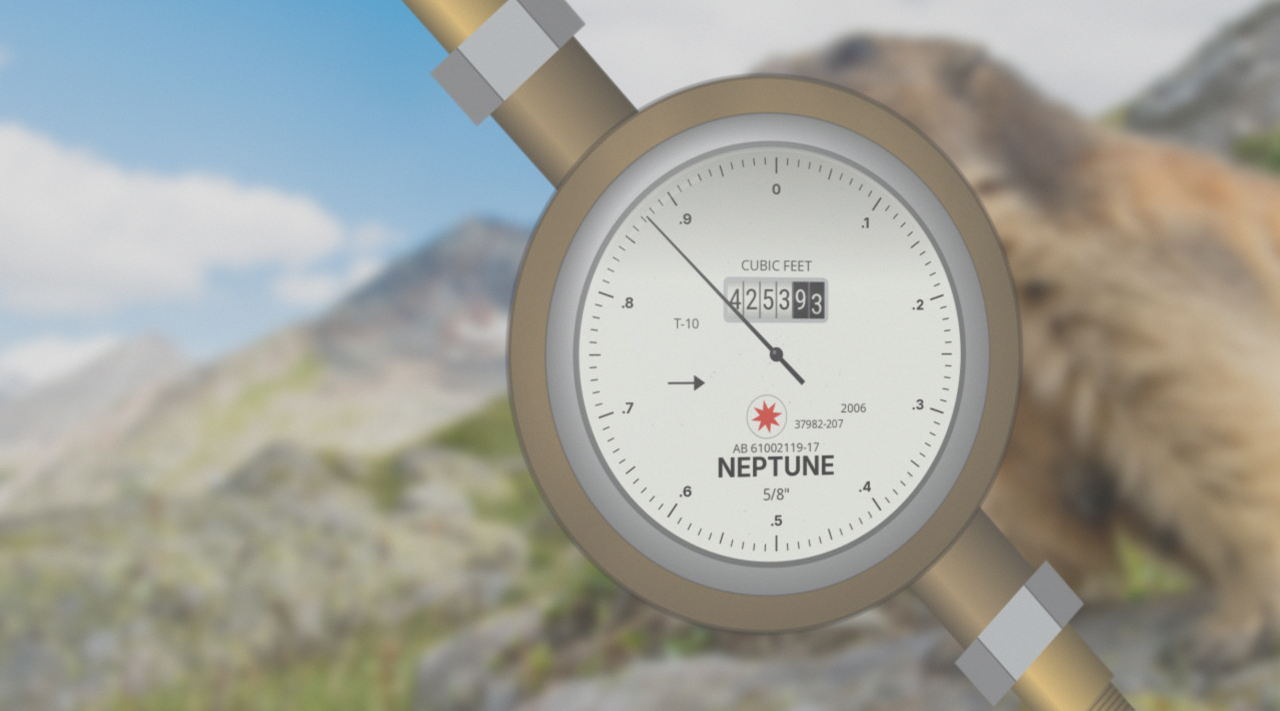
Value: 425392.87; ft³
